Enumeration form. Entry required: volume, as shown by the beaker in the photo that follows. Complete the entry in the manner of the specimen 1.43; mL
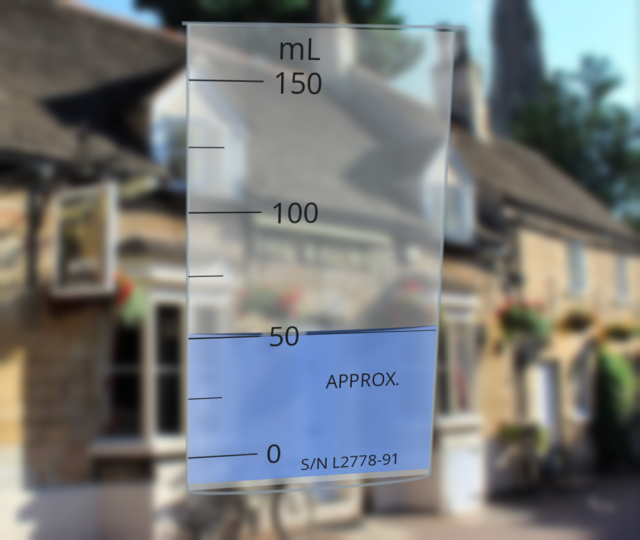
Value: 50; mL
